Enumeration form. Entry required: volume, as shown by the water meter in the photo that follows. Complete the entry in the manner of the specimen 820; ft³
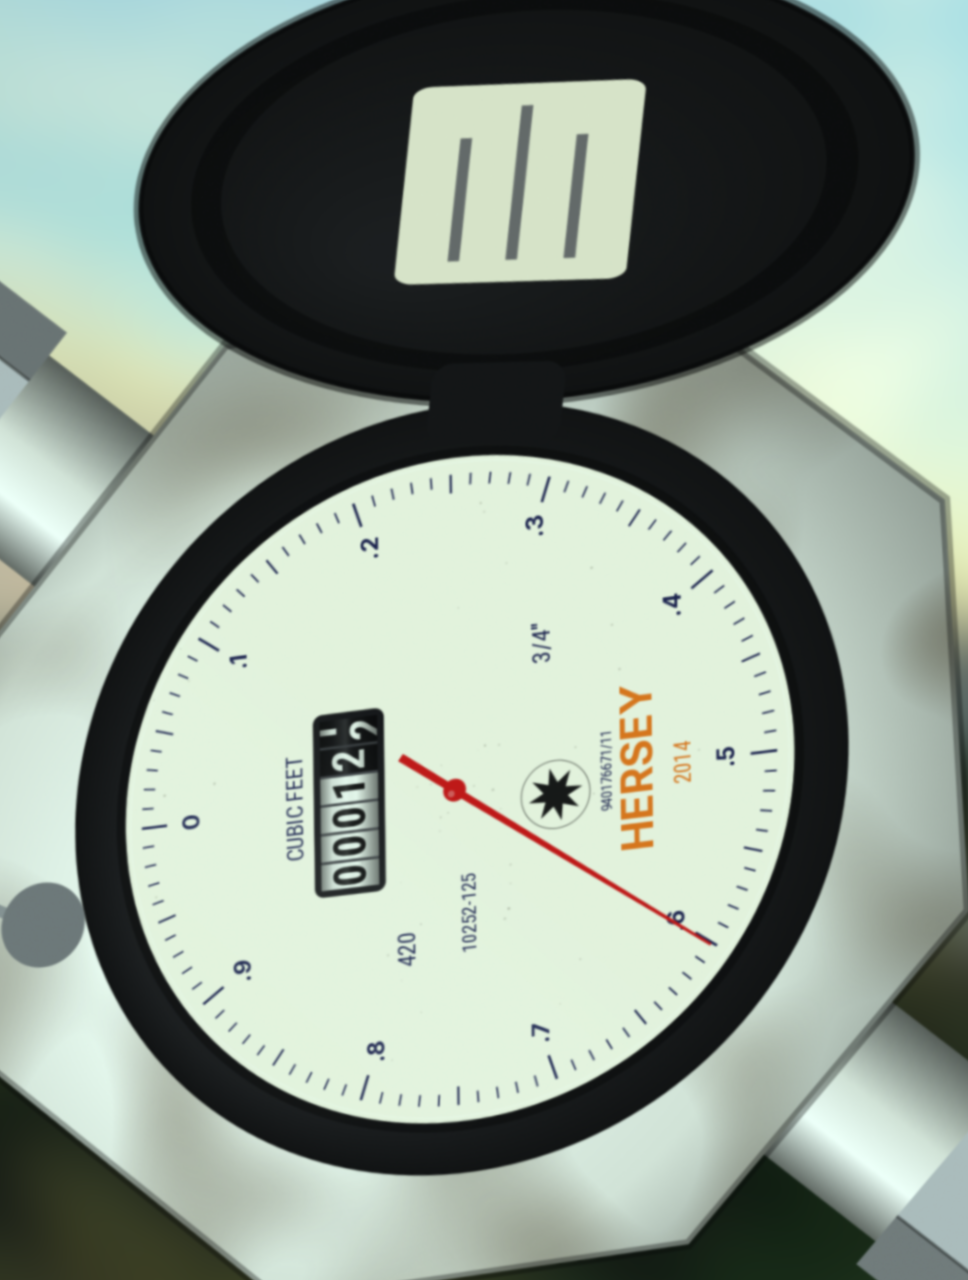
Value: 121.60; ft³
